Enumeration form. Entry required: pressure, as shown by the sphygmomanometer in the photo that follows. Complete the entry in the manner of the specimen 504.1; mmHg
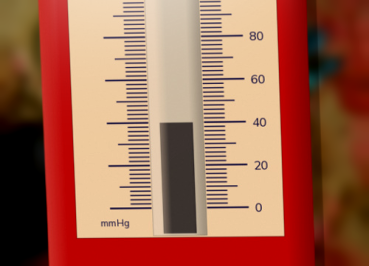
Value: 40; mmHg
